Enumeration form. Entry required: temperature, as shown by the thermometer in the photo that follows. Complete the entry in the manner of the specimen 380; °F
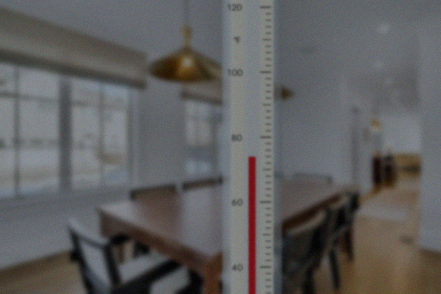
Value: 74; °F
